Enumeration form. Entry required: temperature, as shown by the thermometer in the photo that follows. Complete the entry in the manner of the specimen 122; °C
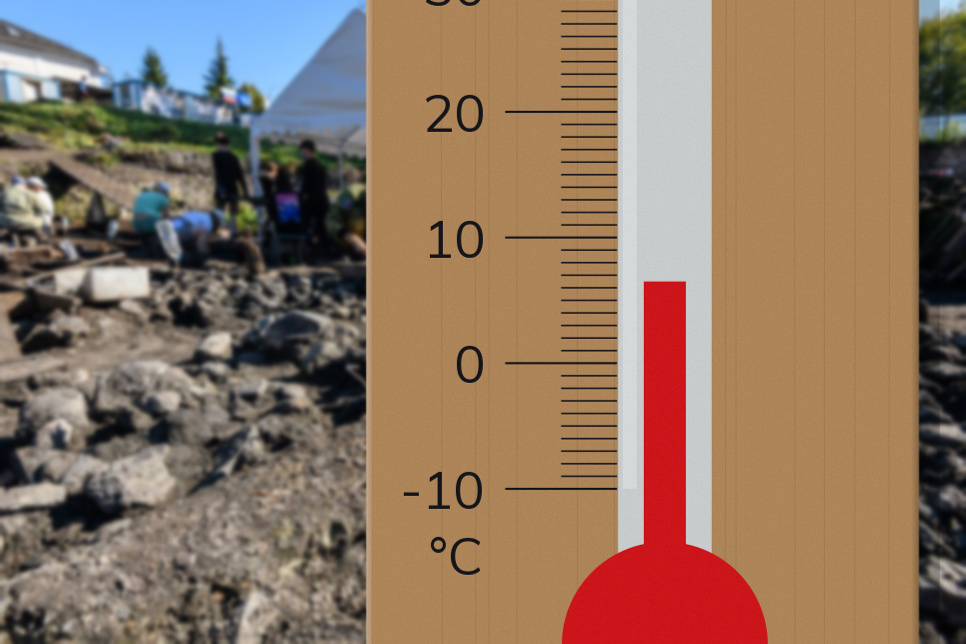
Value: 6.5; °C
